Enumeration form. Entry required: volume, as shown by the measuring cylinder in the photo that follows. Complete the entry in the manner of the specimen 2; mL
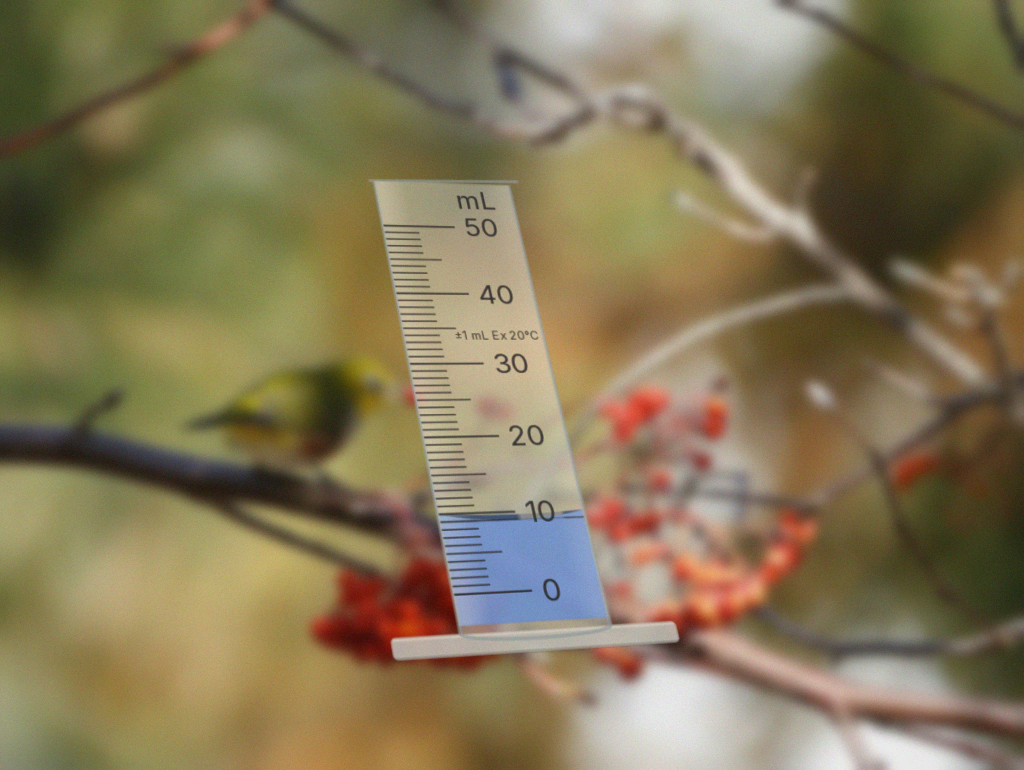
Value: 9; mL
